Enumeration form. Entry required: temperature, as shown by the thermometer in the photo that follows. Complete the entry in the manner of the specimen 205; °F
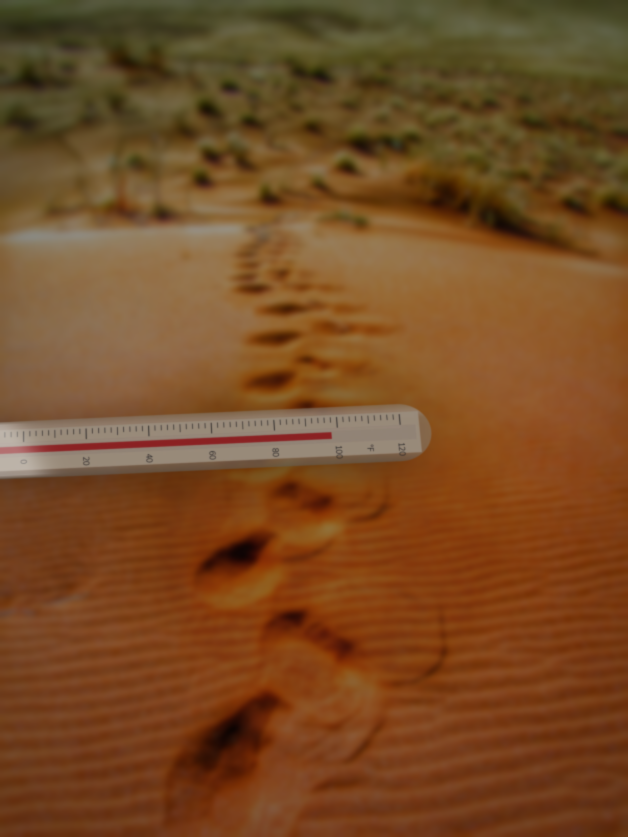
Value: 98; °F
